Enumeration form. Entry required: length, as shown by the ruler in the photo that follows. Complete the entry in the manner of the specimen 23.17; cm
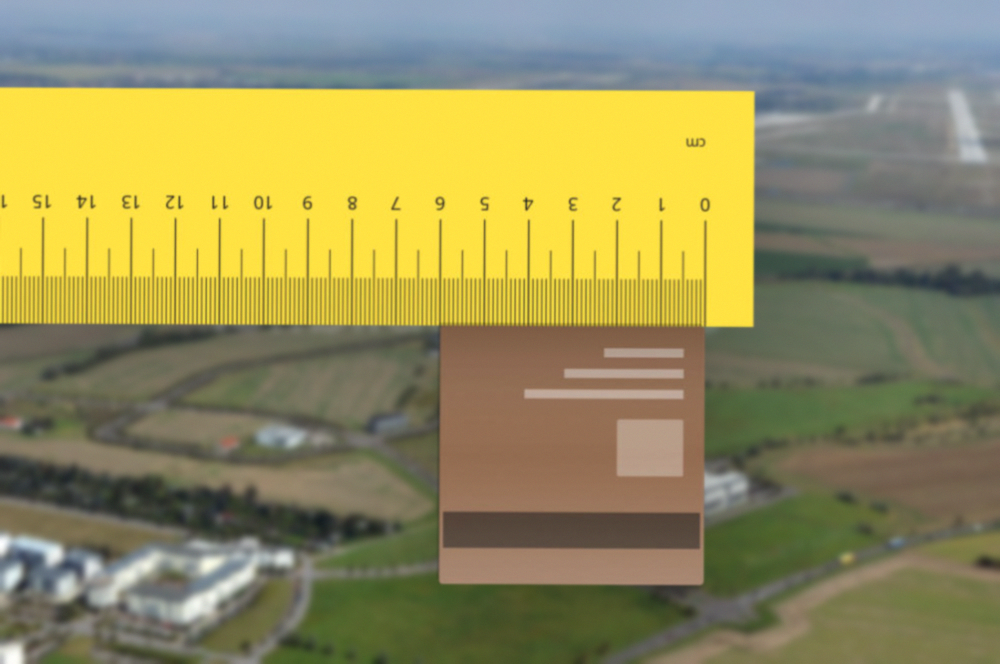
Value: 6; cm
